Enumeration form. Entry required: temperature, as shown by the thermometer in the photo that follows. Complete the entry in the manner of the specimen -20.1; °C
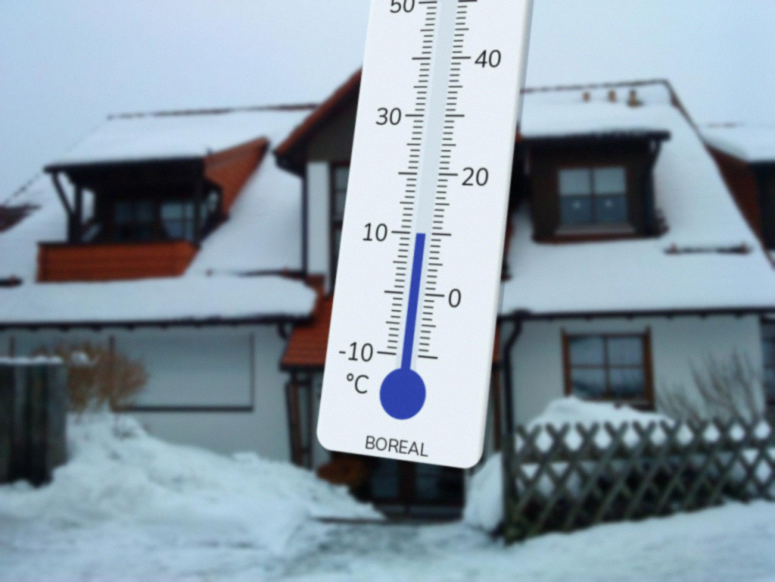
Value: 10; °C
